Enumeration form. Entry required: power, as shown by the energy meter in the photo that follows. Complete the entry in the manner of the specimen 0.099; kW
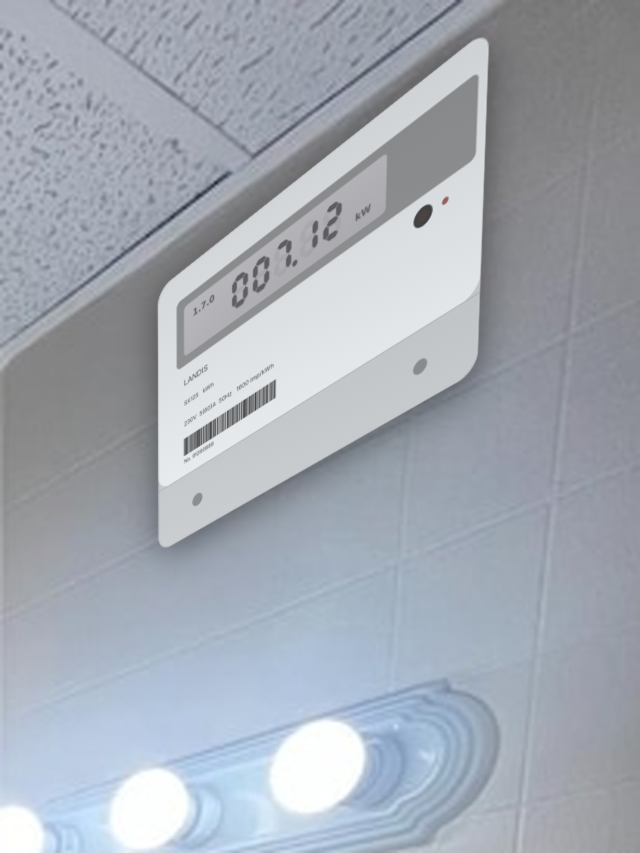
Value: 7.12; kW
